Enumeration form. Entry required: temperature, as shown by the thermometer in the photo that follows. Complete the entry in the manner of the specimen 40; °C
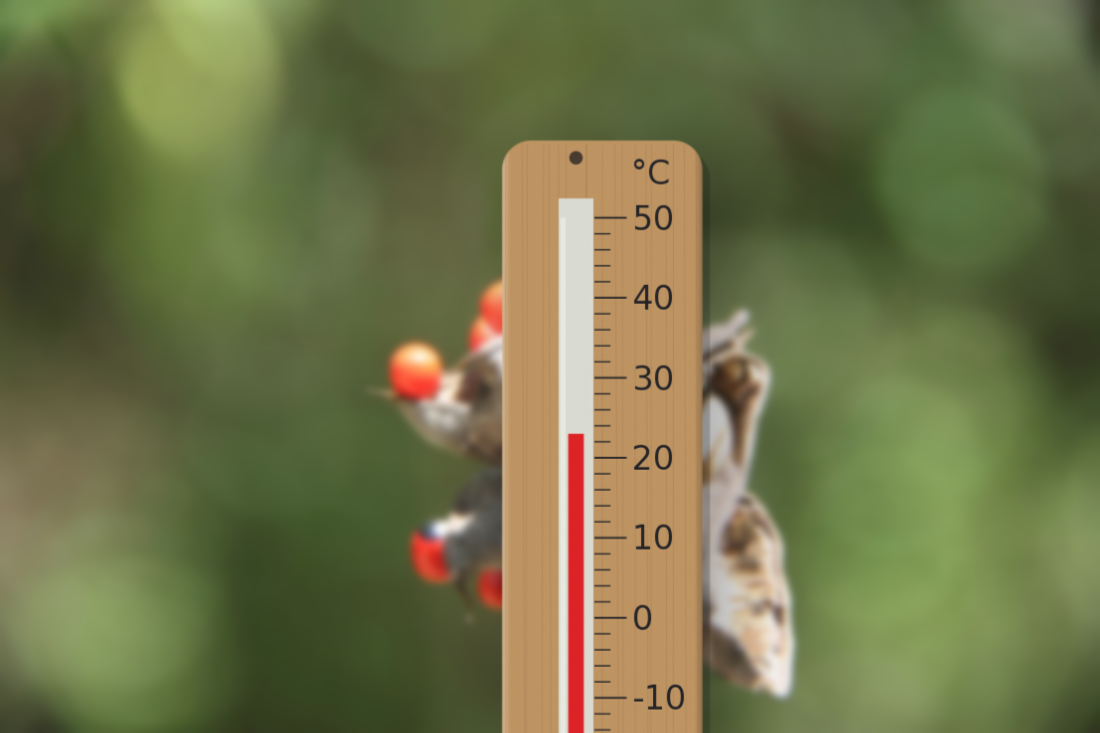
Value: 23; °C
